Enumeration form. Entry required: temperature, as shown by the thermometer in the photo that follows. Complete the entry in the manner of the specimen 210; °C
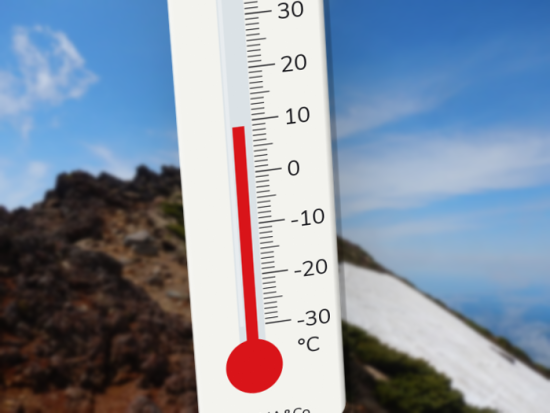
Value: 9; °C
